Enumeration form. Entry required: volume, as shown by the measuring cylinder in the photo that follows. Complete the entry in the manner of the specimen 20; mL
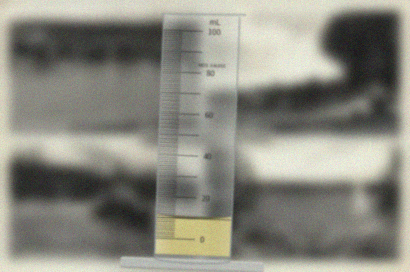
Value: 10; mL
